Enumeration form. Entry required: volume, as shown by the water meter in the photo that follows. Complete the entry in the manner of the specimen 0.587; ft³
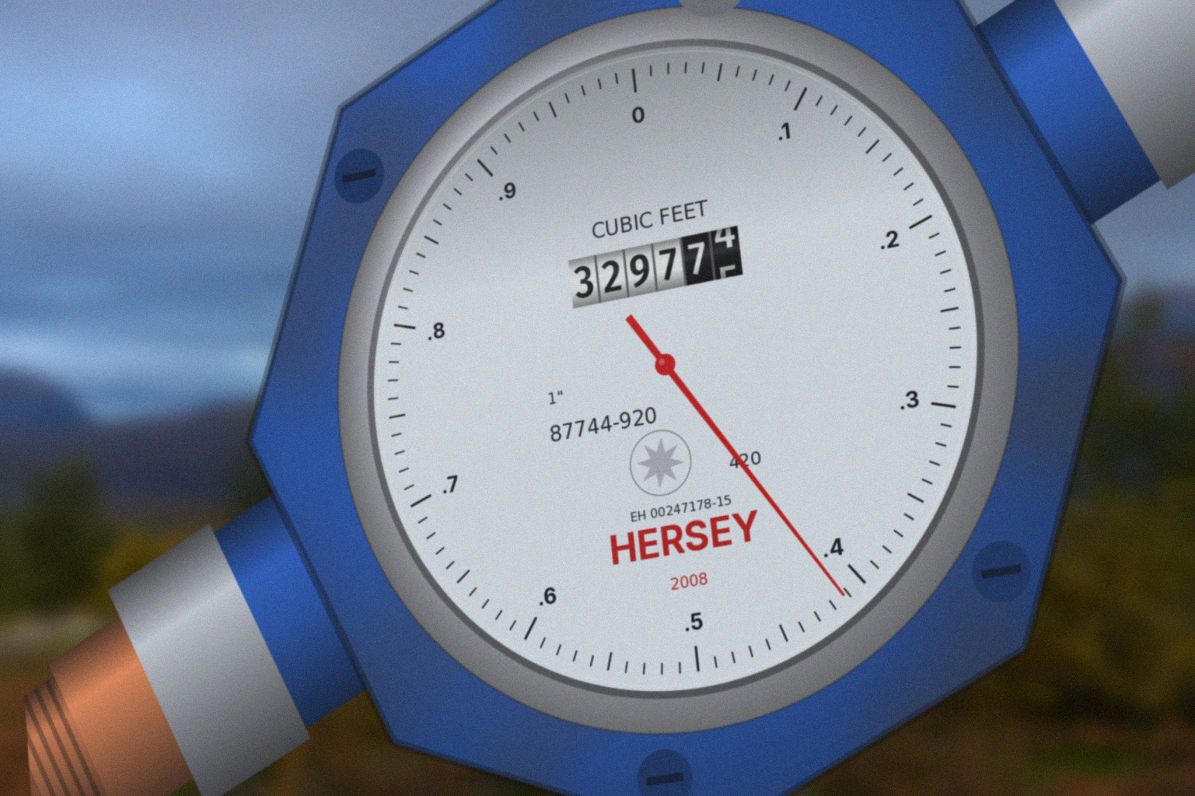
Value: 329774.41; ft³
